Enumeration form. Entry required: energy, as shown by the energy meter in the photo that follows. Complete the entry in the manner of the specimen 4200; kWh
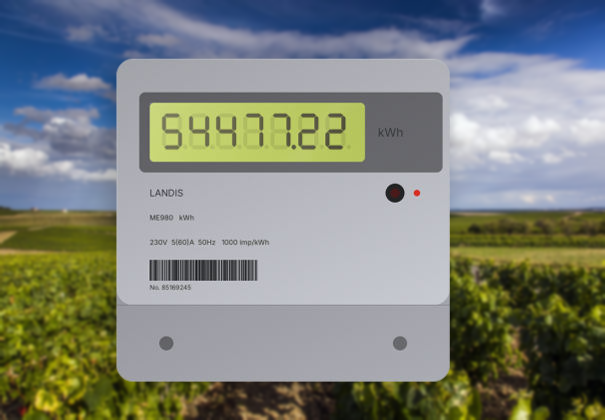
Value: 54477.22; kWh
